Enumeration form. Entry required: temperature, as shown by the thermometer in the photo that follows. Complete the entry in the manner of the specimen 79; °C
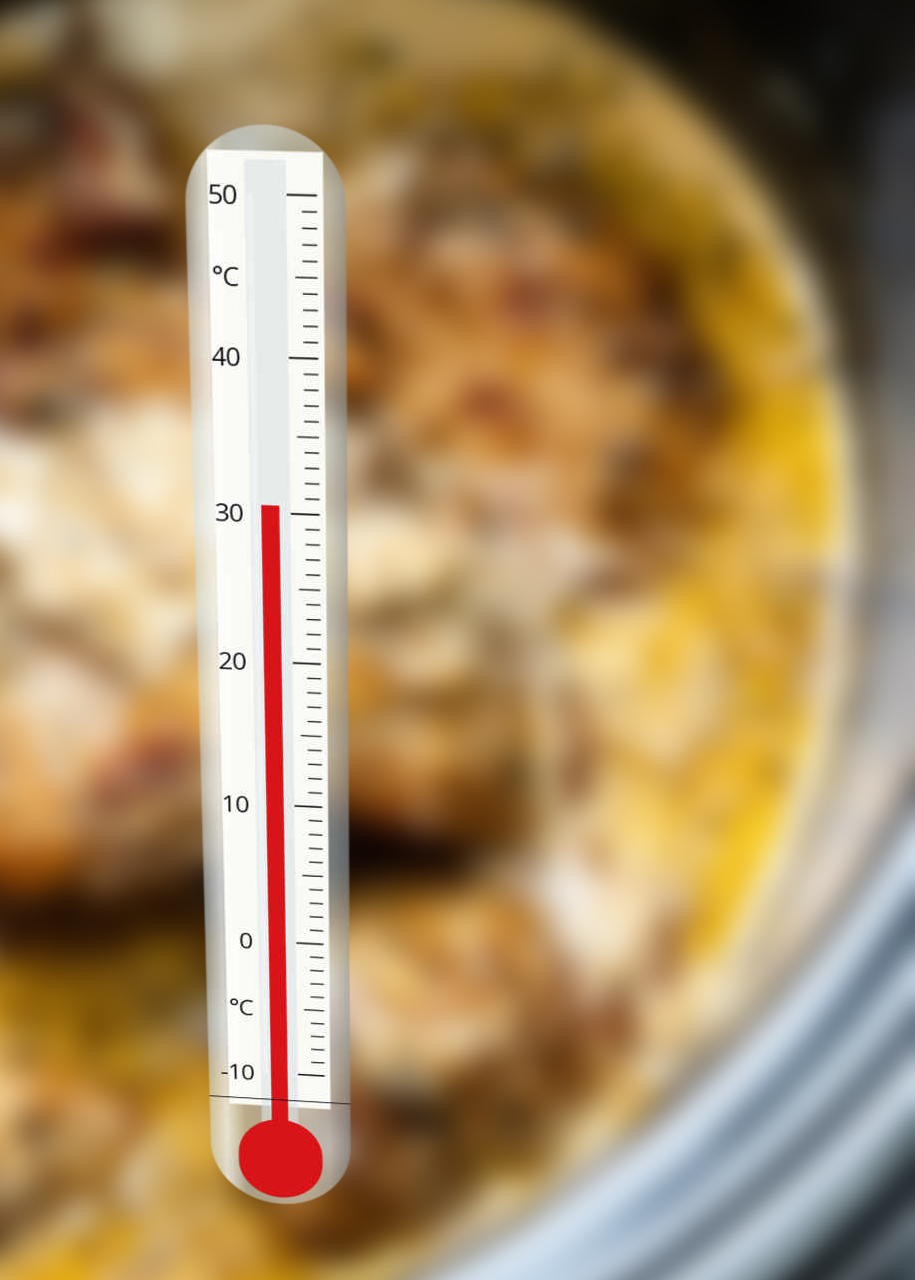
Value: 30.5; °C
